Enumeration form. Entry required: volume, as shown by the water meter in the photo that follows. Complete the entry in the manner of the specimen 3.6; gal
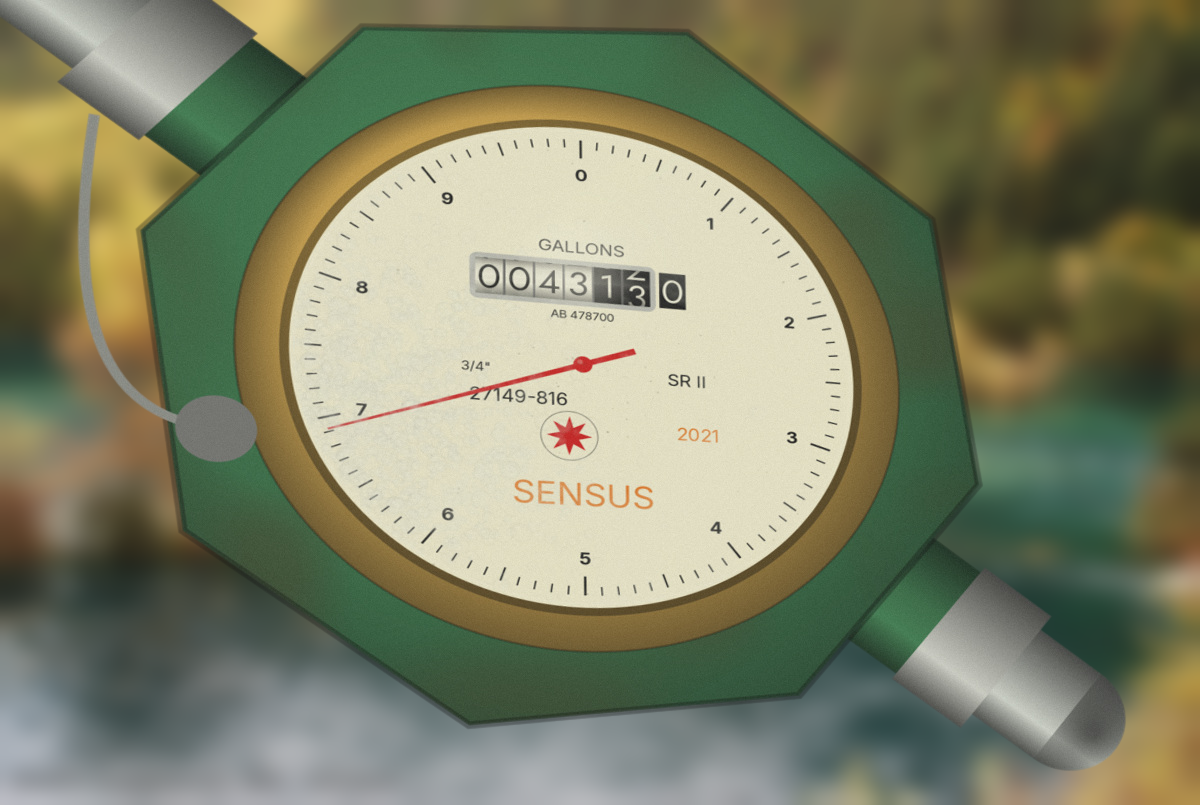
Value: 43126.9; gal
